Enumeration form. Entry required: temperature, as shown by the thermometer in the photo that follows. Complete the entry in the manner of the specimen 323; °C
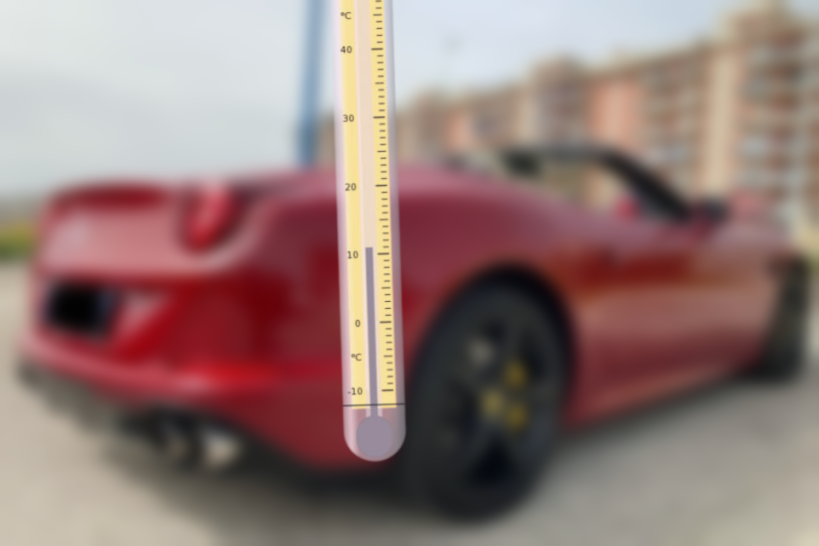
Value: 11; °C
